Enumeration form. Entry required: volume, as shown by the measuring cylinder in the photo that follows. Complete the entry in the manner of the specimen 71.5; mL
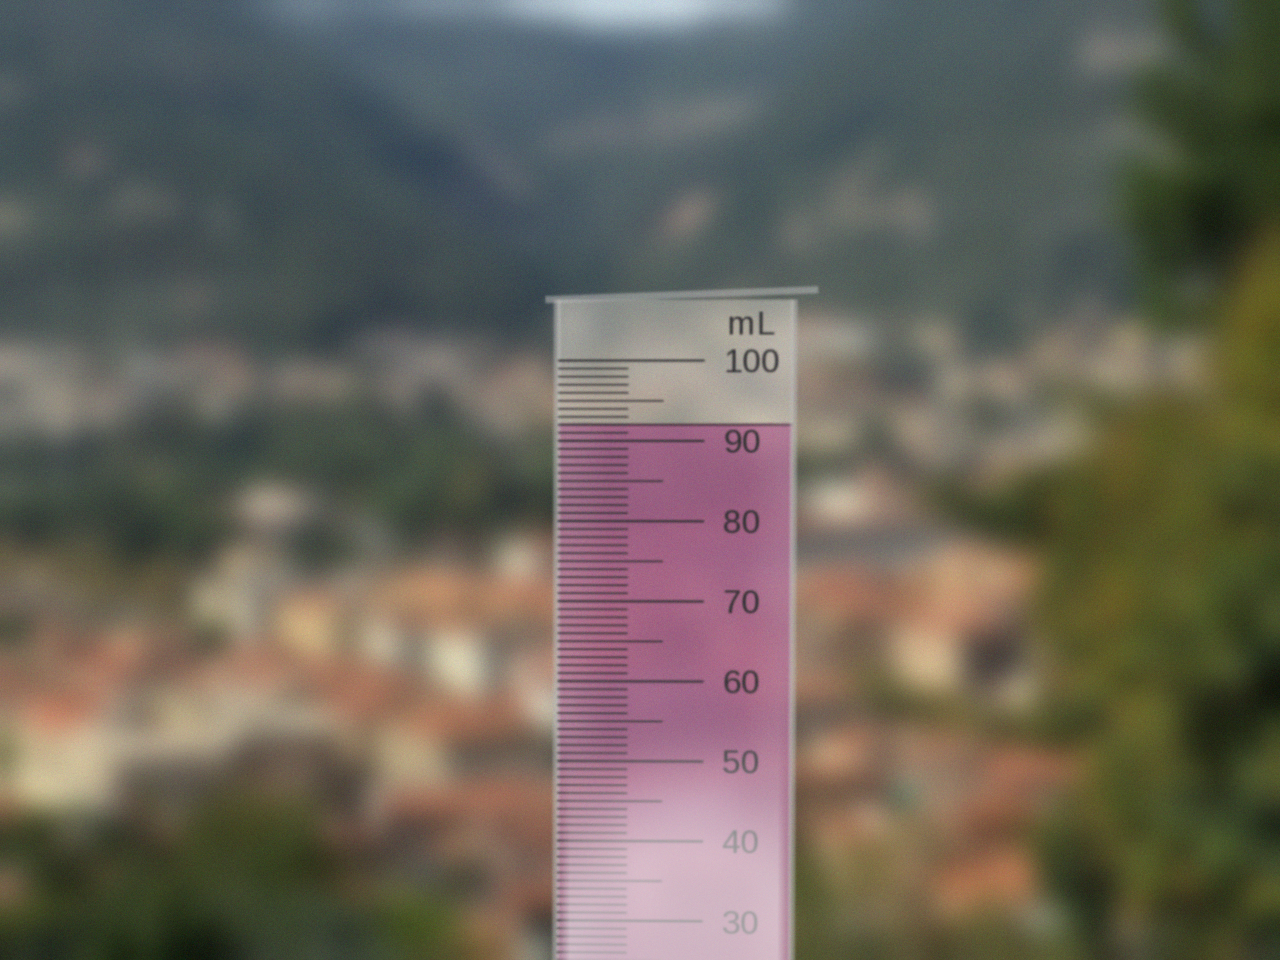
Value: 92; mL
